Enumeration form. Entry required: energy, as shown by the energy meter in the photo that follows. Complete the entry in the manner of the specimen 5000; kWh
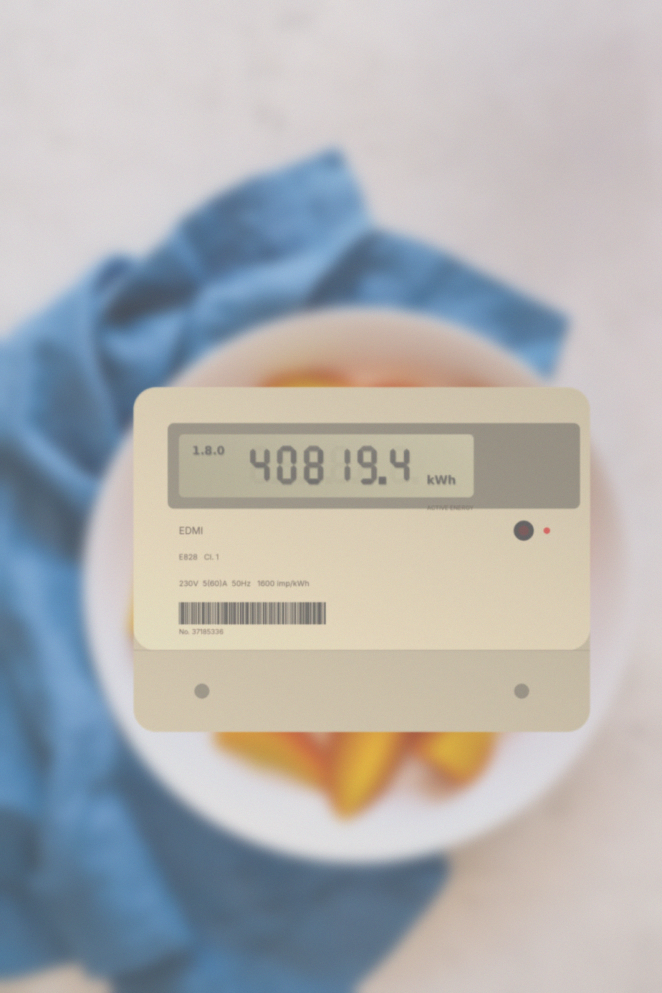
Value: 40819.4; kWh
